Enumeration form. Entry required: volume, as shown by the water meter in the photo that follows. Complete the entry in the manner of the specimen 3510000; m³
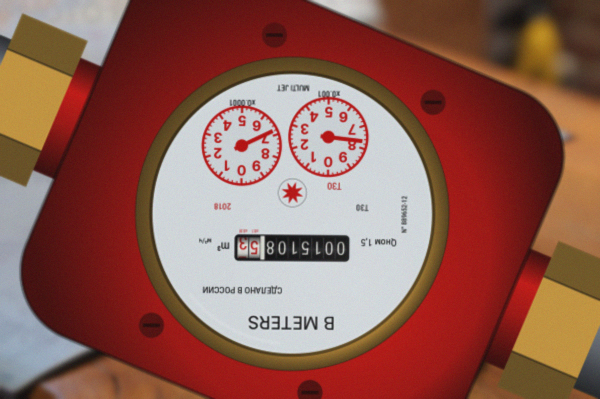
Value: 15108.5276; m³
